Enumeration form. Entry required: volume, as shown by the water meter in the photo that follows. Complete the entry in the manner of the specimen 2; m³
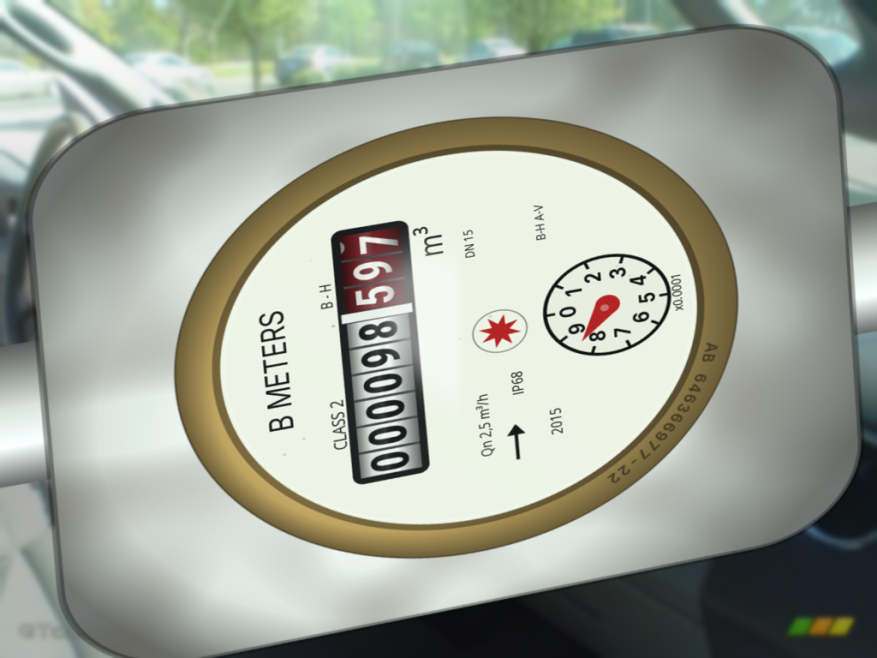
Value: 98.5968; m³
